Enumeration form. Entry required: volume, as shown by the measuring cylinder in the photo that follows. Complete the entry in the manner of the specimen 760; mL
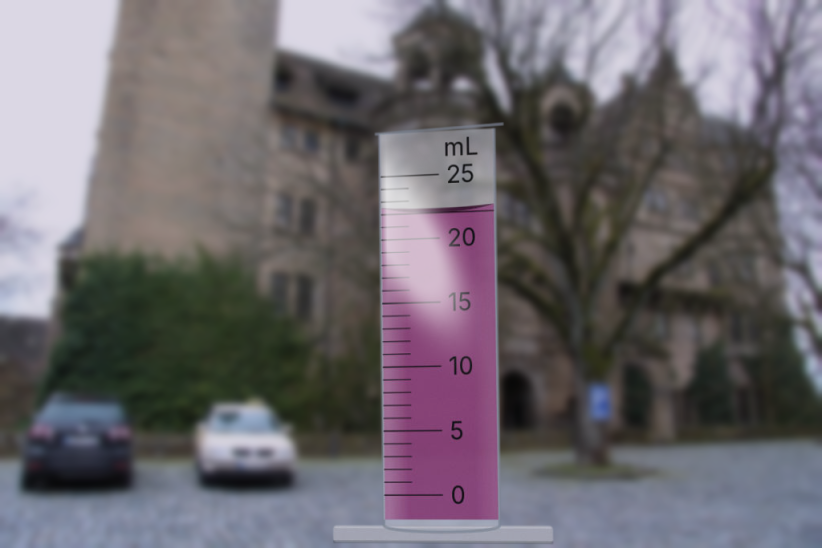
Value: 22; mL
